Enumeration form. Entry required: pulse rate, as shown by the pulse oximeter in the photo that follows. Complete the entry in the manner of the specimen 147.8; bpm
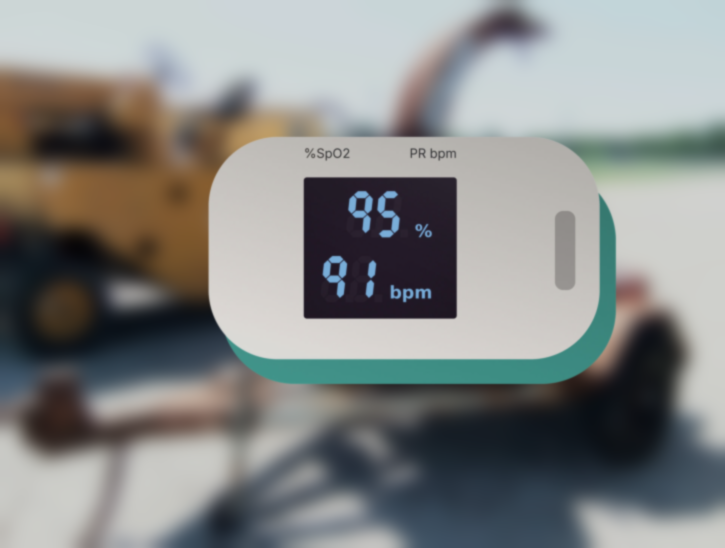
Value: 91; bpm
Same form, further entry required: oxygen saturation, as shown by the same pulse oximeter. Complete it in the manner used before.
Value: 95; %
